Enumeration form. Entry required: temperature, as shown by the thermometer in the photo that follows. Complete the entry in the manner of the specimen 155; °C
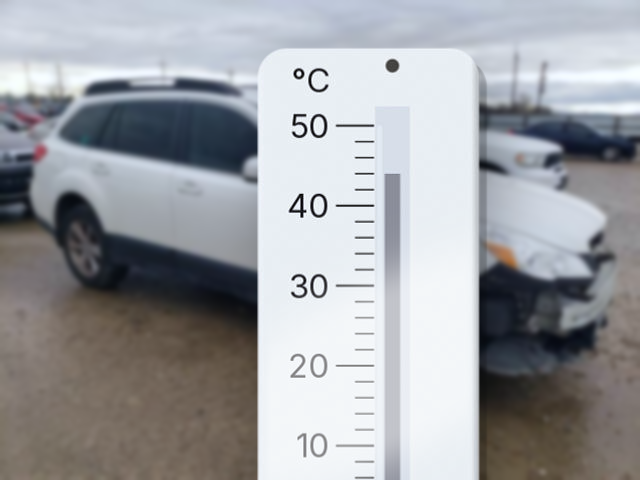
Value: 44; °C
